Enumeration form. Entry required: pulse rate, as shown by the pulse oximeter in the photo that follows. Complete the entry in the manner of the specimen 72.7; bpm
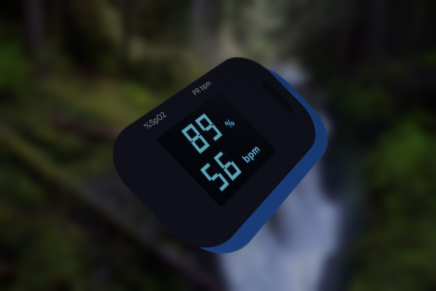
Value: 56; bpm
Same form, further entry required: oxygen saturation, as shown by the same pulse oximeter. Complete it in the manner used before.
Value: 89; %
